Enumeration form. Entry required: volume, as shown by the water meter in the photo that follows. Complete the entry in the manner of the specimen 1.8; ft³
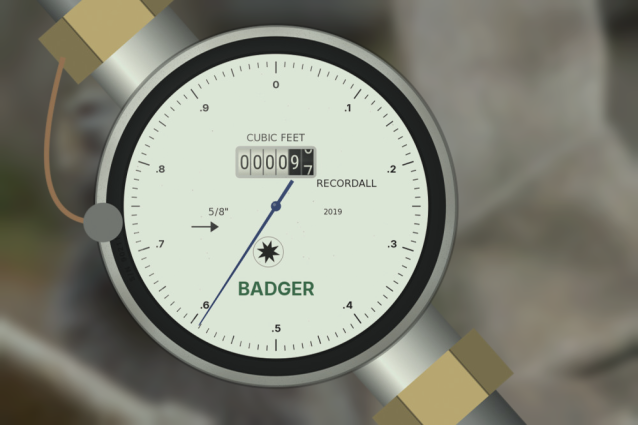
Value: 96.59; ft³
